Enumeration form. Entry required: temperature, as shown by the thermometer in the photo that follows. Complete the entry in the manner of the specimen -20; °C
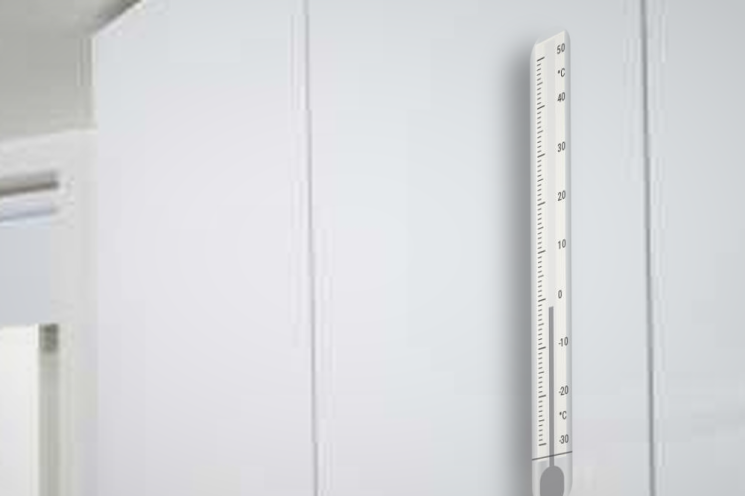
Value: -2; °C
